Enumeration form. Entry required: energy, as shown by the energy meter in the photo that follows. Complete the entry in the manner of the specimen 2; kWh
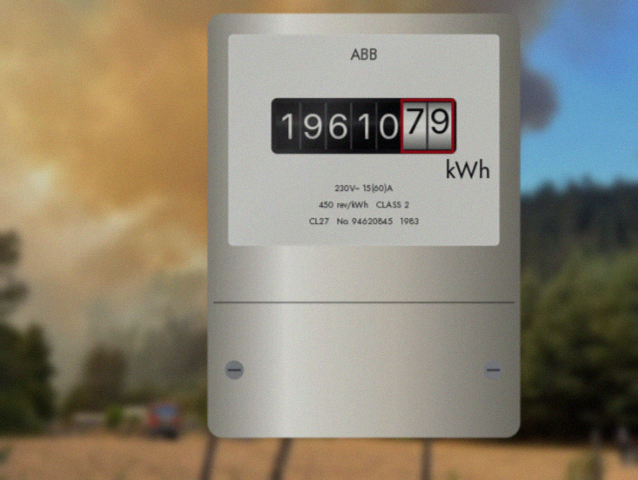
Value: 19610.79; kWh
